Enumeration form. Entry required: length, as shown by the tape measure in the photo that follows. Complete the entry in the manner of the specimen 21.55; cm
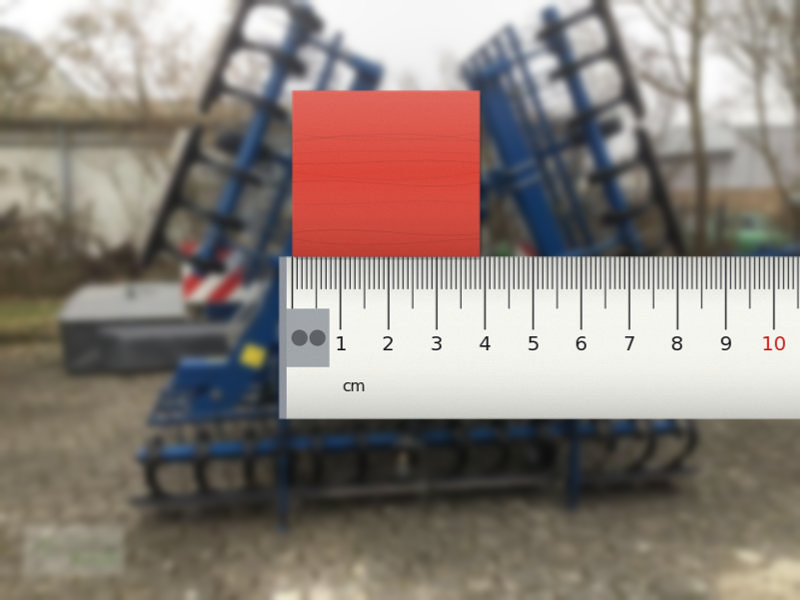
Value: 3.9; cm
